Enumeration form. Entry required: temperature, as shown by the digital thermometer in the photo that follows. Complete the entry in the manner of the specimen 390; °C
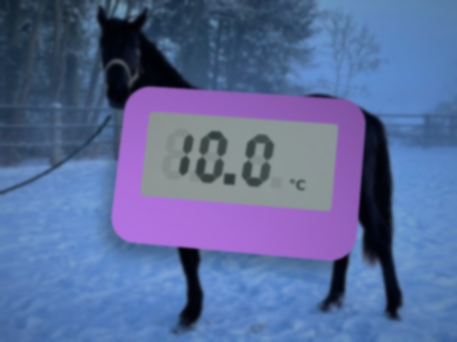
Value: 10.0; °C
